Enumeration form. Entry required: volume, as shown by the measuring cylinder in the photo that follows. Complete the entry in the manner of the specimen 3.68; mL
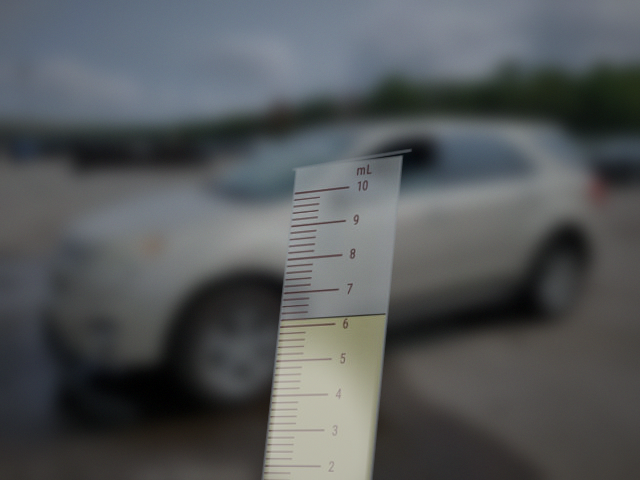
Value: 6.2; mL
